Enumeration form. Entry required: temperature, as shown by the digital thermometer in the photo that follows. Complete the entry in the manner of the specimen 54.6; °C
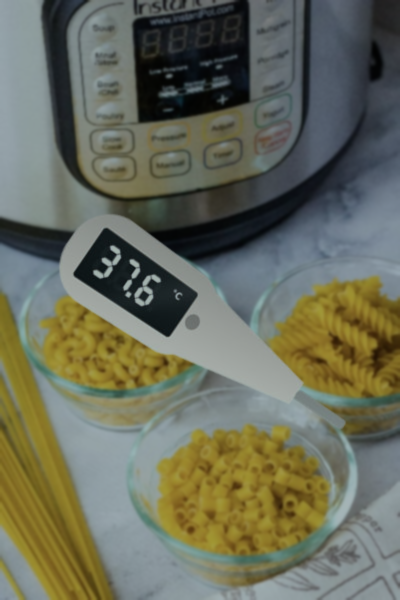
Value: 37.6; °C
